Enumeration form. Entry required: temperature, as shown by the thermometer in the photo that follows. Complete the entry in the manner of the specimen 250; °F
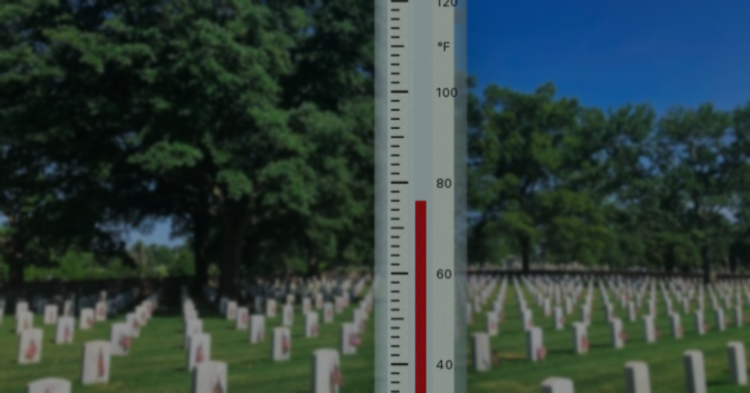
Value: 76; °F
